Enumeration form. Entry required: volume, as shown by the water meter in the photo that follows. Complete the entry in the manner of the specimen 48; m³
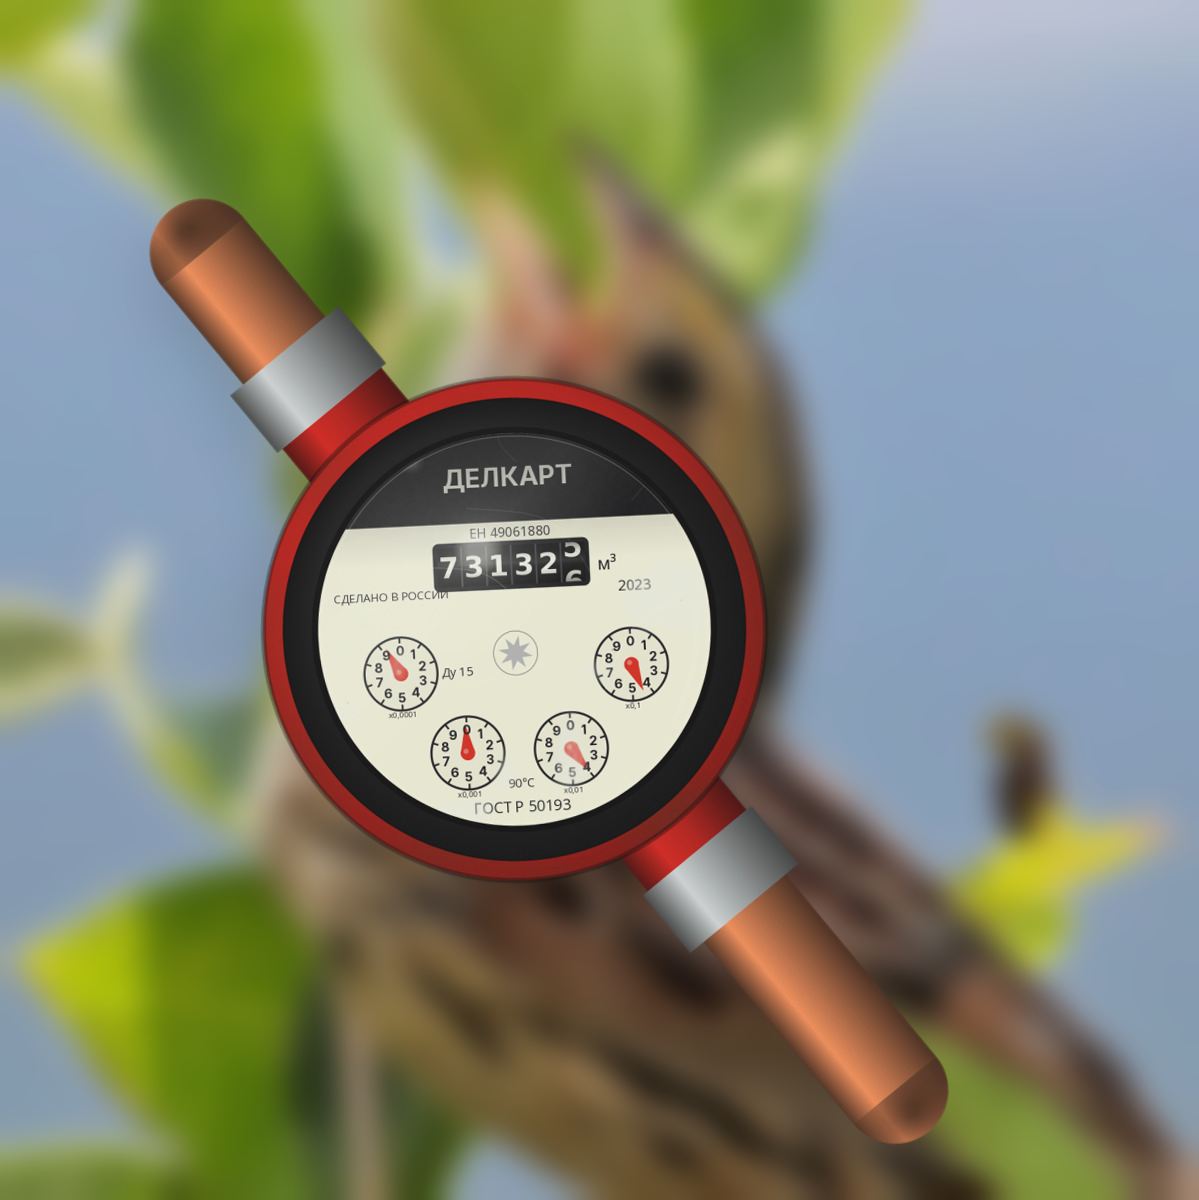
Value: 731325.4399; m³
